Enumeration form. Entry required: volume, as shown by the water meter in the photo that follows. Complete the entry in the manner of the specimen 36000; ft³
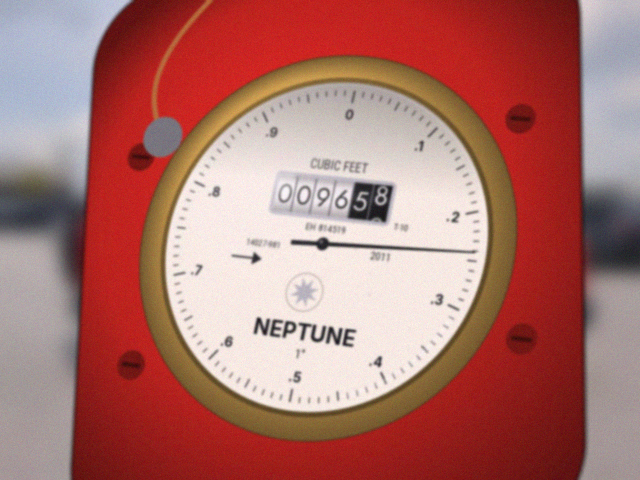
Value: 9658.24; ft³
